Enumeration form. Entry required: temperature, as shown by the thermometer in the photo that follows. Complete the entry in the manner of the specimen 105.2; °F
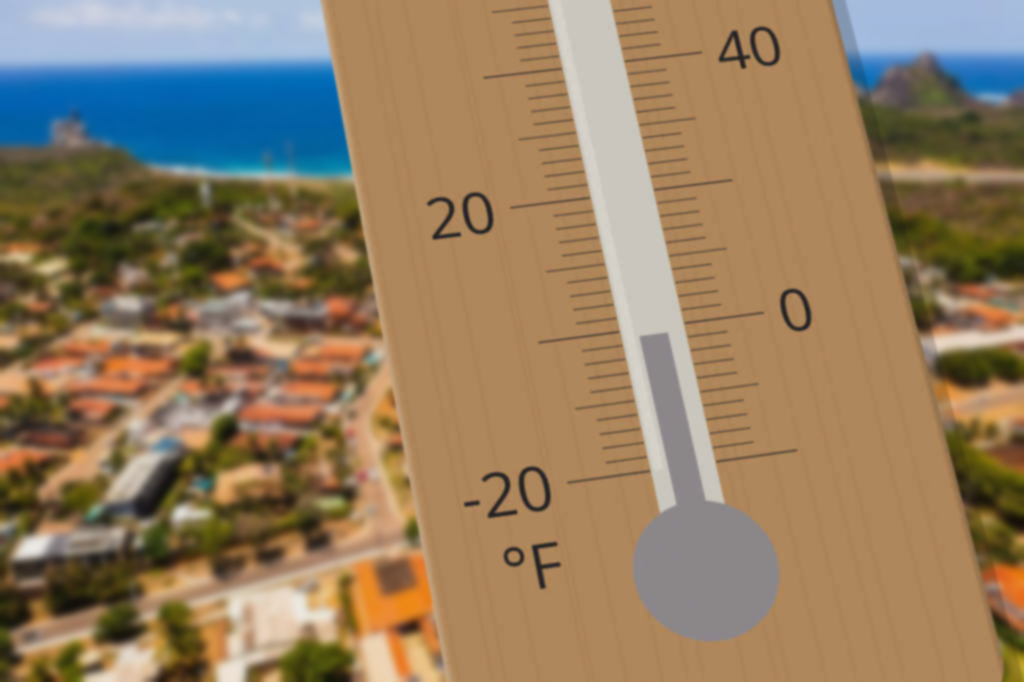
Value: -1; °F
